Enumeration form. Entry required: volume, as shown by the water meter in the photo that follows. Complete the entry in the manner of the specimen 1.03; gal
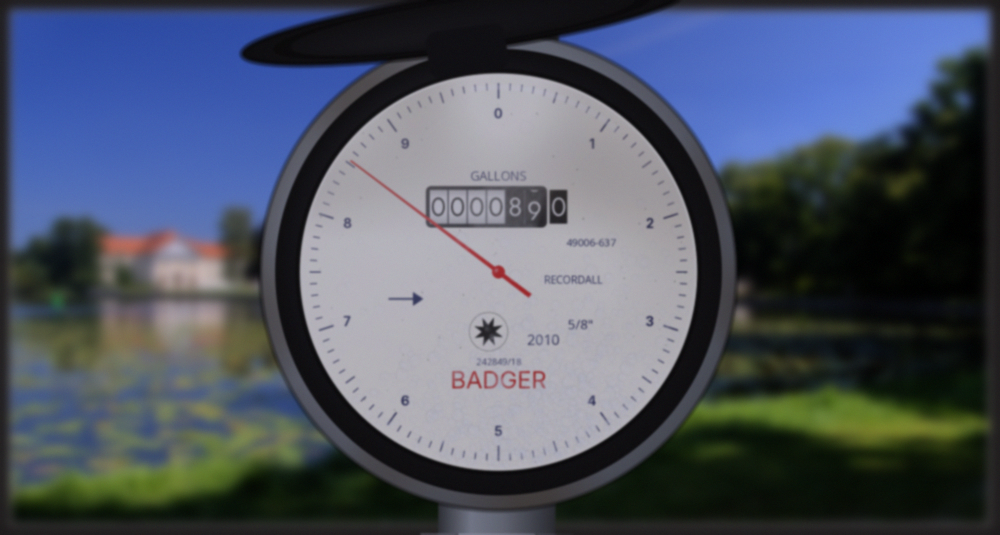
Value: 888.5; gal
